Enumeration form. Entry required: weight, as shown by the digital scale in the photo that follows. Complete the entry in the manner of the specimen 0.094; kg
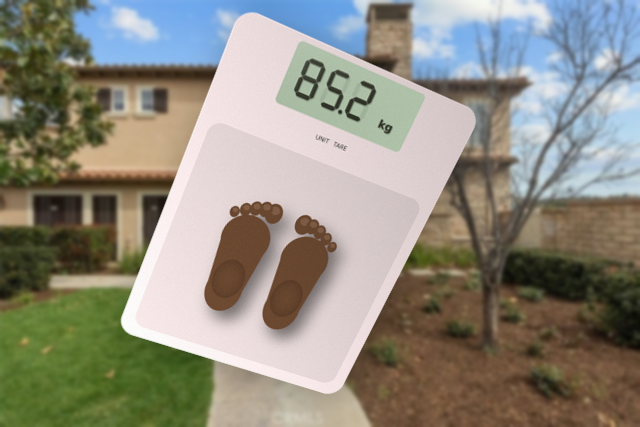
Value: 85.2; kg
